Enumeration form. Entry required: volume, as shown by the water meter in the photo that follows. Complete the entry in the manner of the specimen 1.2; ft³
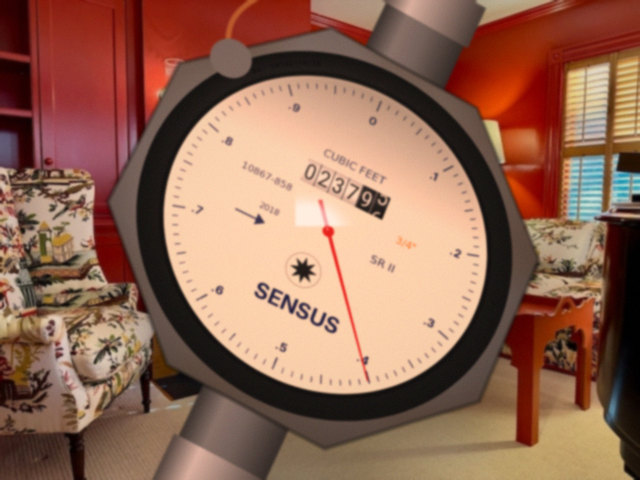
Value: 23795.40; ft³
